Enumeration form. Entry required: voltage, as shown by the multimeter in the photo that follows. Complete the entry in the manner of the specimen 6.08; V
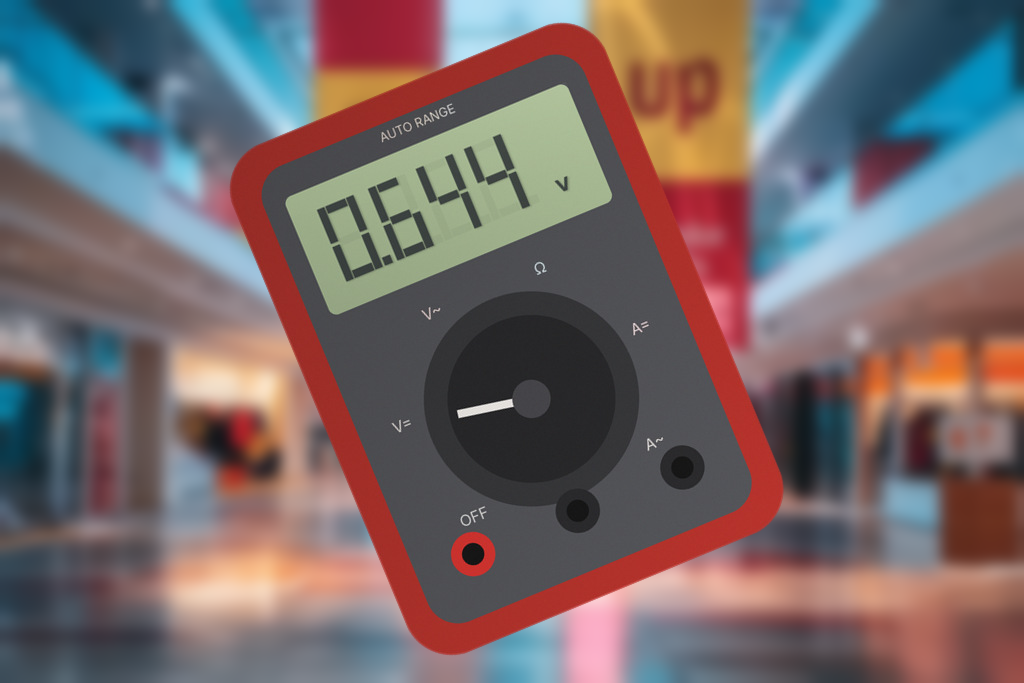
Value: 0.644; V
